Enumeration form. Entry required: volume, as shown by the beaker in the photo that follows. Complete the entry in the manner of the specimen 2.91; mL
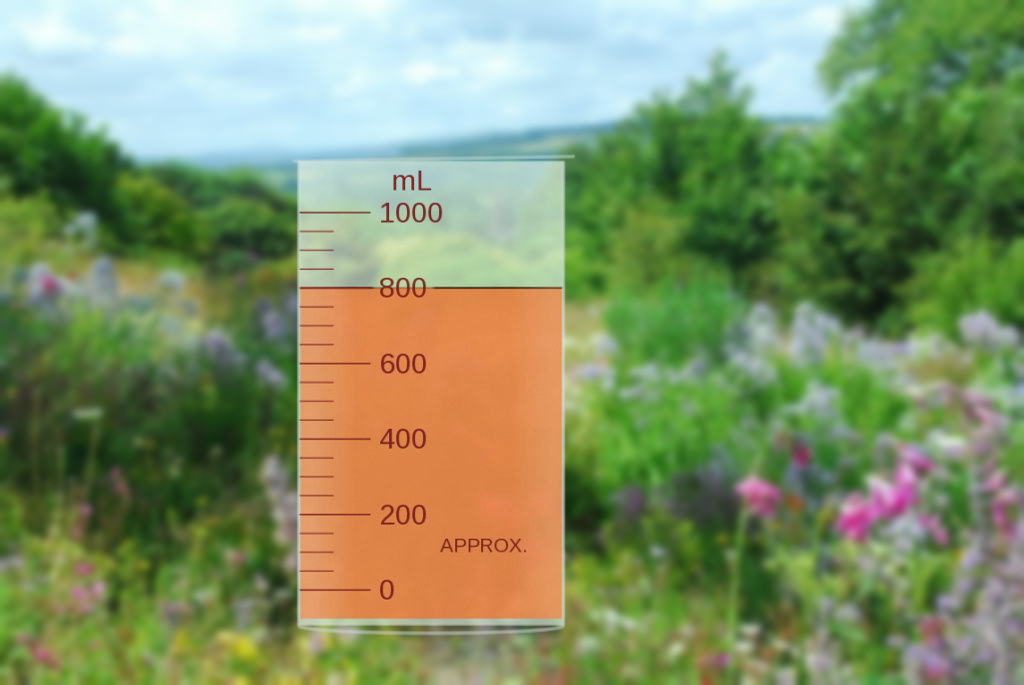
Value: 800; mL
